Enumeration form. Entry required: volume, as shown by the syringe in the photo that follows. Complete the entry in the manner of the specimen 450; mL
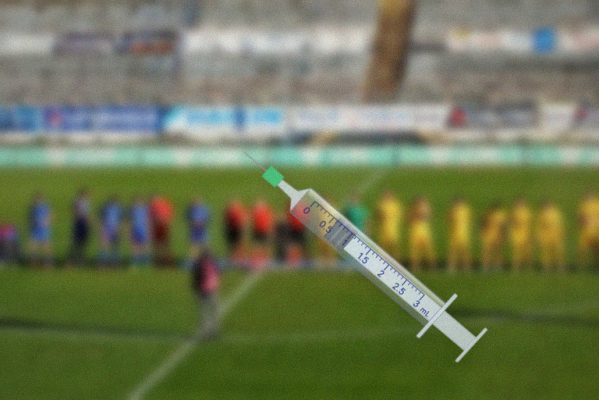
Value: 0.6; mL
